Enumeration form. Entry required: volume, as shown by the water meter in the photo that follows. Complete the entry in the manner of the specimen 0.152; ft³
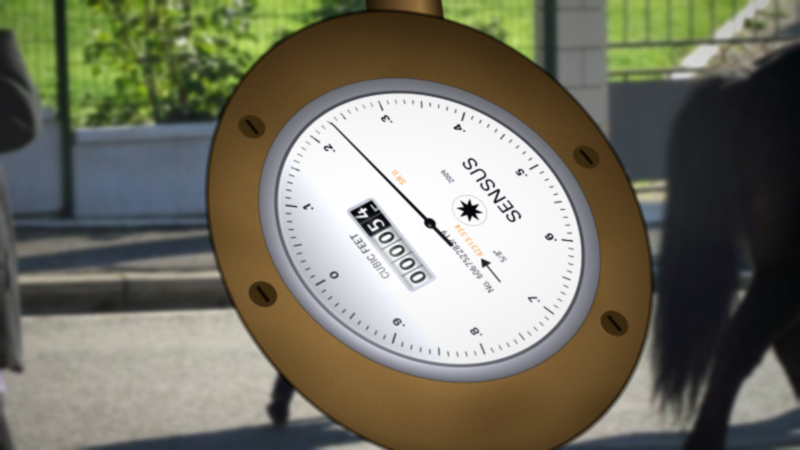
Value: 54.23; ft³
